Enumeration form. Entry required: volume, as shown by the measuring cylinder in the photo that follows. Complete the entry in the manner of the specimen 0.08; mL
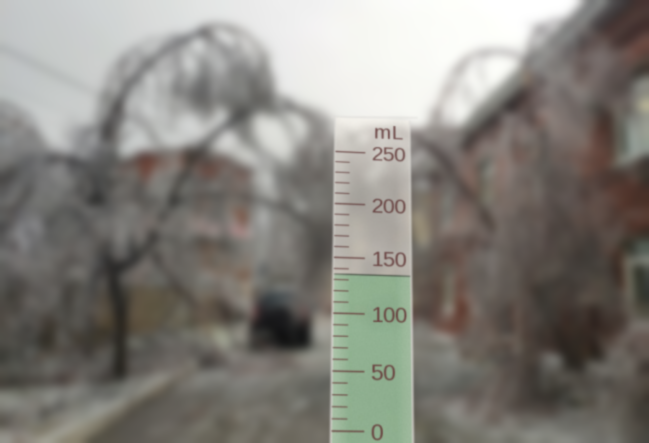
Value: 135; mL
